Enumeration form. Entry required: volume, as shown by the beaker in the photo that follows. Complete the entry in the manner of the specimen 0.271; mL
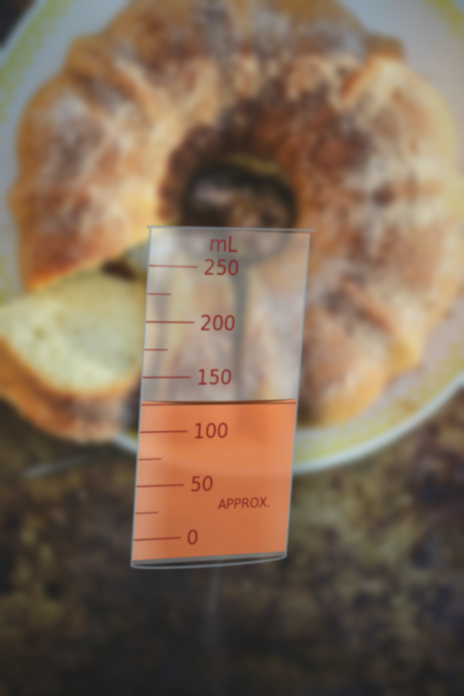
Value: 125; mL
